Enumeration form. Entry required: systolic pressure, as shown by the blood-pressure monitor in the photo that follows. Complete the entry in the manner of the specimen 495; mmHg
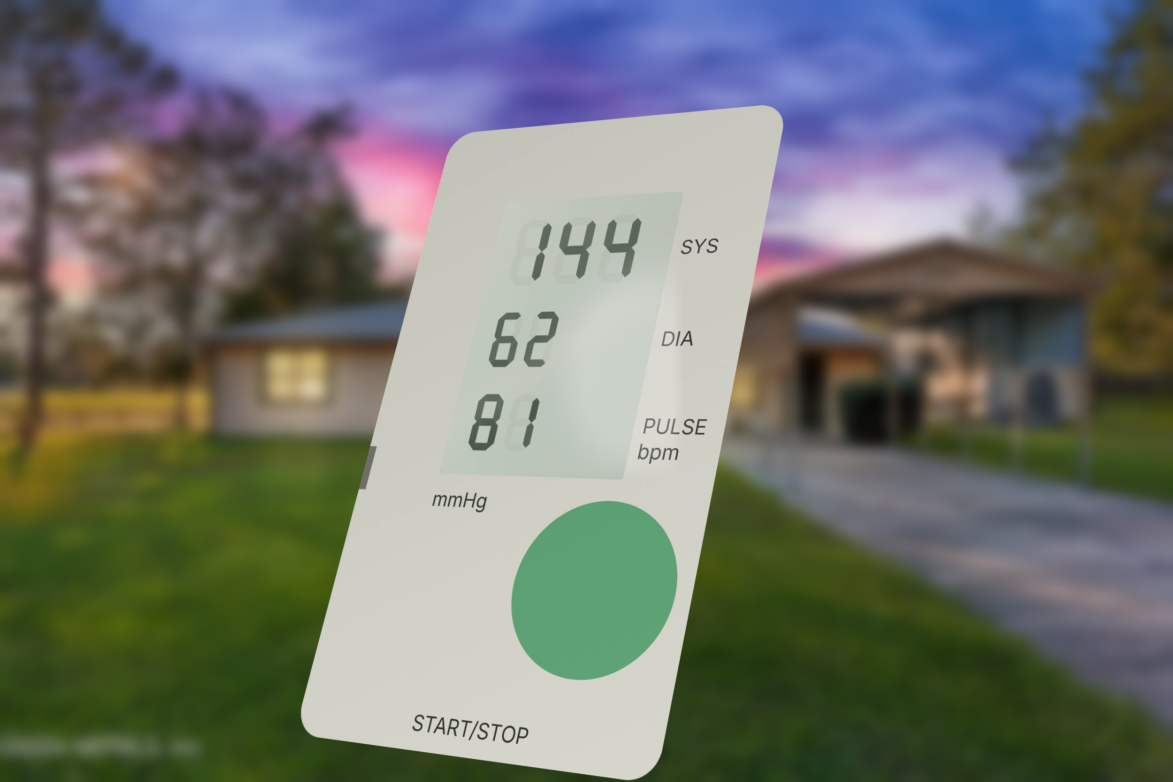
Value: 144; mmHg
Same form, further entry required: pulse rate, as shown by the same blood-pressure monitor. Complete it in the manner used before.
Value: 81; bpm
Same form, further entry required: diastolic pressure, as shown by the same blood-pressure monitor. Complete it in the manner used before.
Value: 62; mmHg
